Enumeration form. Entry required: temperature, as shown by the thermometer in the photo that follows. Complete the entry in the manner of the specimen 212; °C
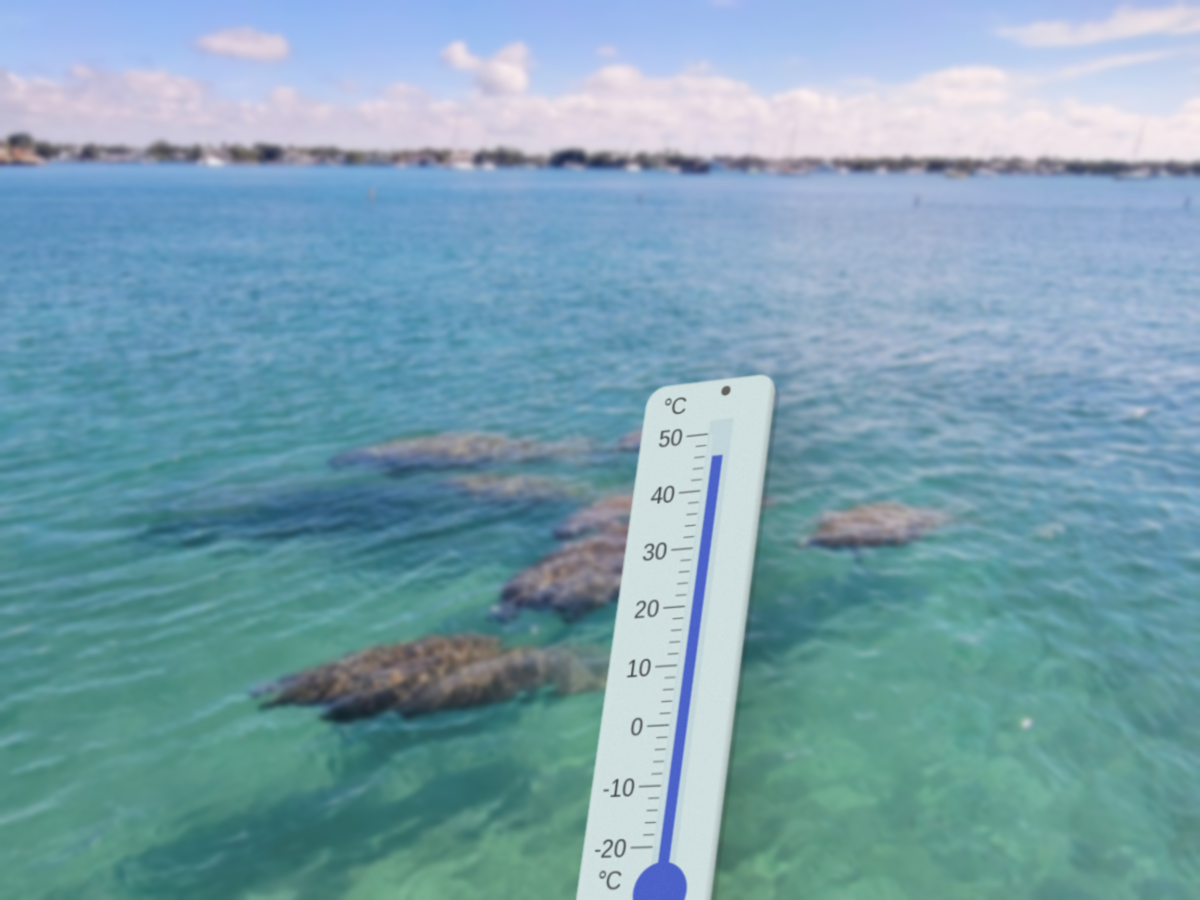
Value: 46; °C
